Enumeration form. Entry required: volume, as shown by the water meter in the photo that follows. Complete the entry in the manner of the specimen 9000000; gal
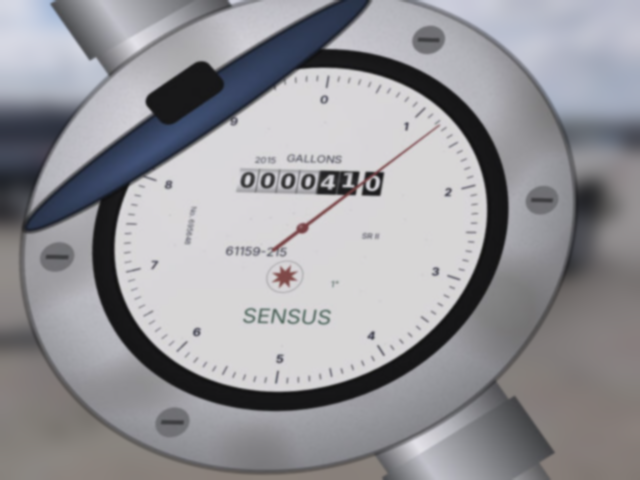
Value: 411.2; gal
